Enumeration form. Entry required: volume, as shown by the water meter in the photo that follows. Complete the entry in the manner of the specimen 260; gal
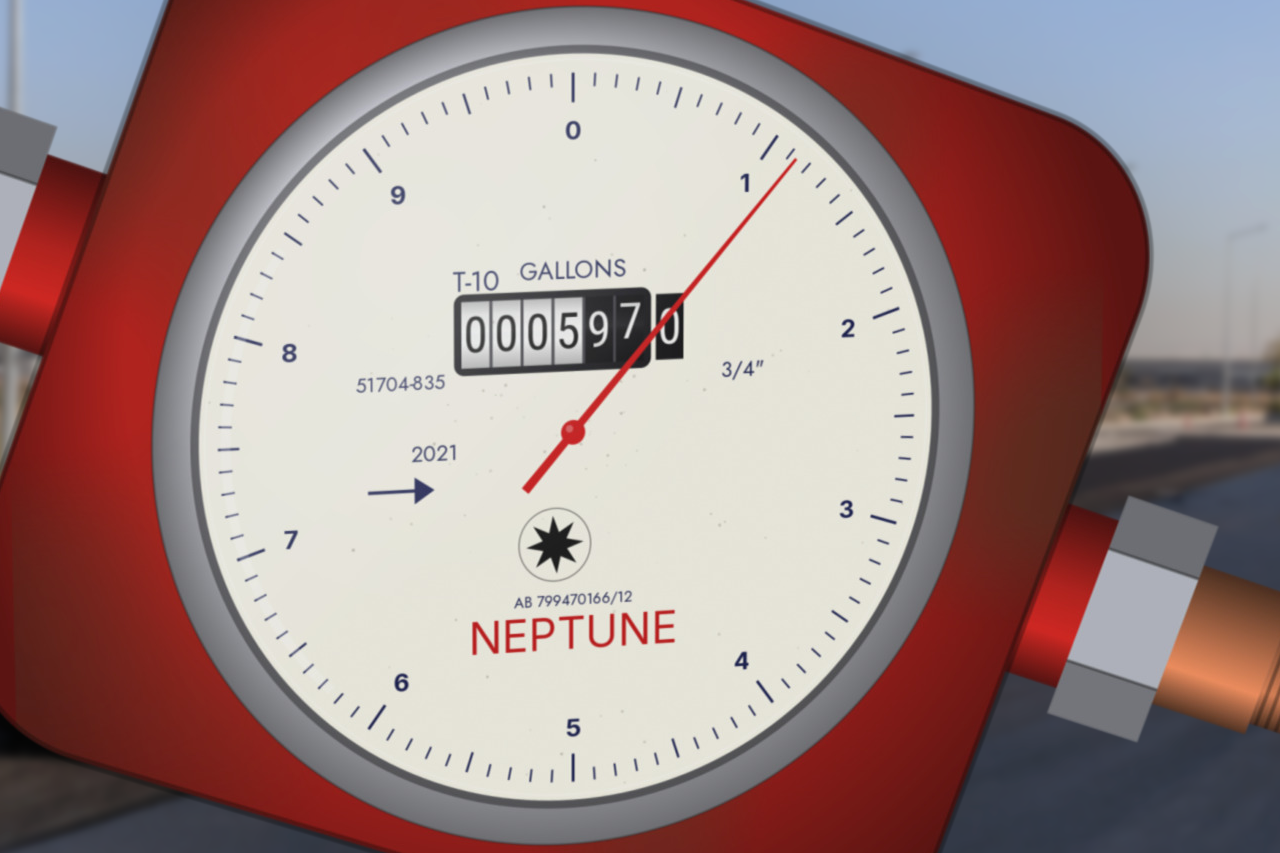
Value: 5971.1; gal
